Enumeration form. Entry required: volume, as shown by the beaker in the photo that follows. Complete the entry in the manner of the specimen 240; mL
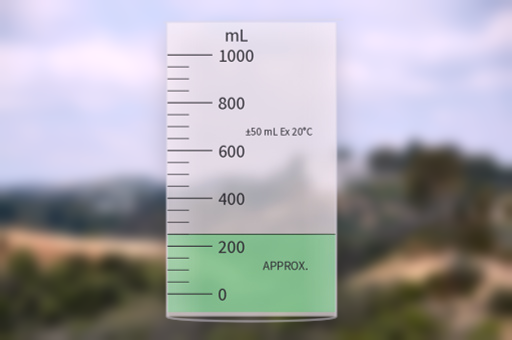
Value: 250; mL
